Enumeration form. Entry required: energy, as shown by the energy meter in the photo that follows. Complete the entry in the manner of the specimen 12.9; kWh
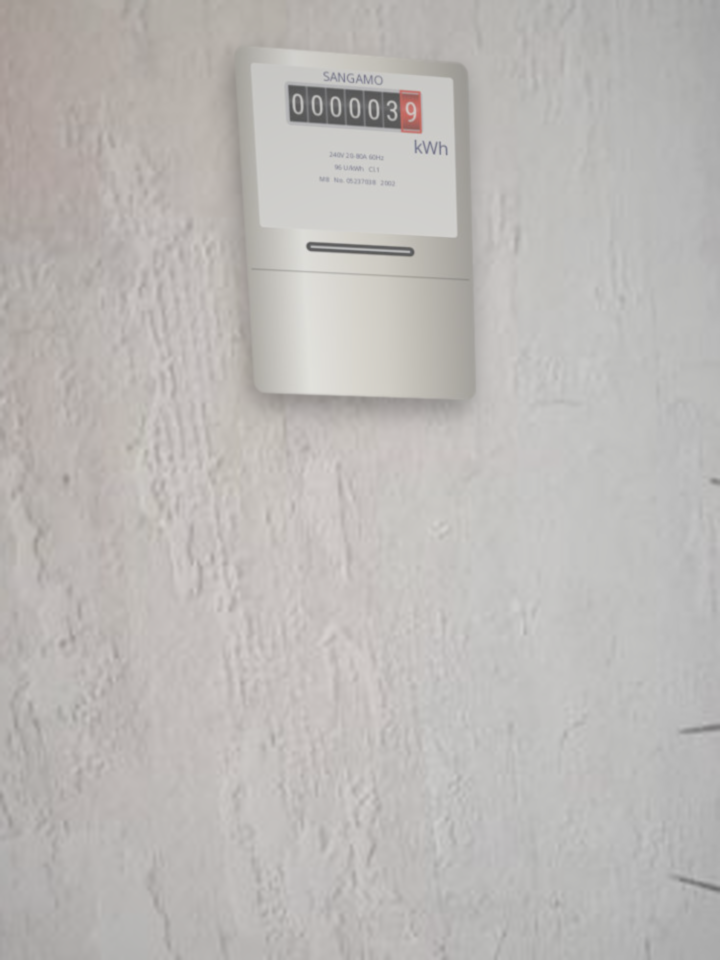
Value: 3.9; kWh
